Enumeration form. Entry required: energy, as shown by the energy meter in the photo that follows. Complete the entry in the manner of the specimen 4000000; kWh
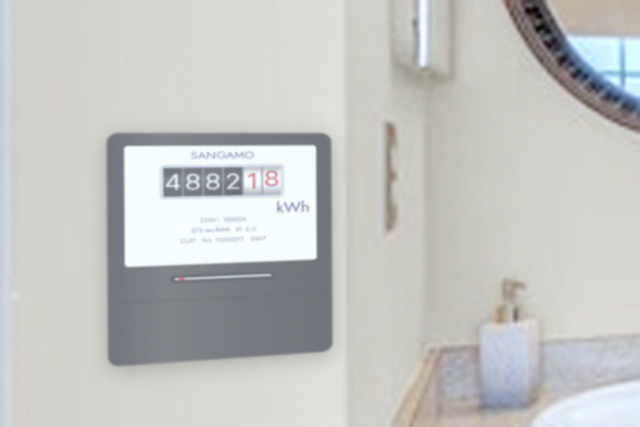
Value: 4882.18; kWh
